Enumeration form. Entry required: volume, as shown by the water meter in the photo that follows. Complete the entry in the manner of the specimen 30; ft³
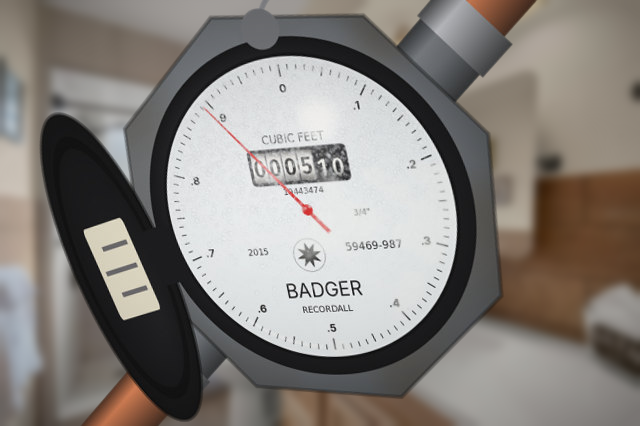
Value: 509.89; ft³
